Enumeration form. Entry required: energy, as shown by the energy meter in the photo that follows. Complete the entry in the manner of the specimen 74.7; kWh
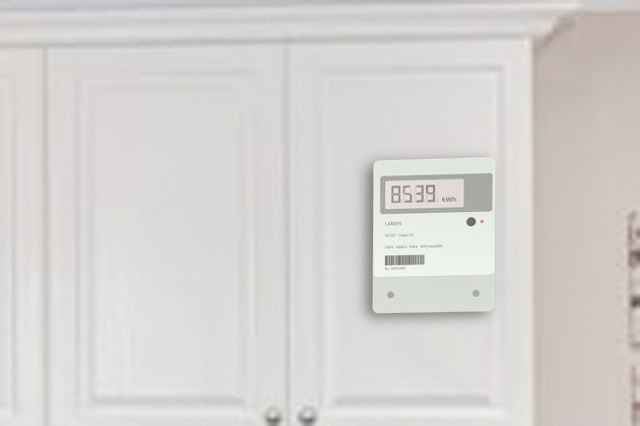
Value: 8539; kWh
